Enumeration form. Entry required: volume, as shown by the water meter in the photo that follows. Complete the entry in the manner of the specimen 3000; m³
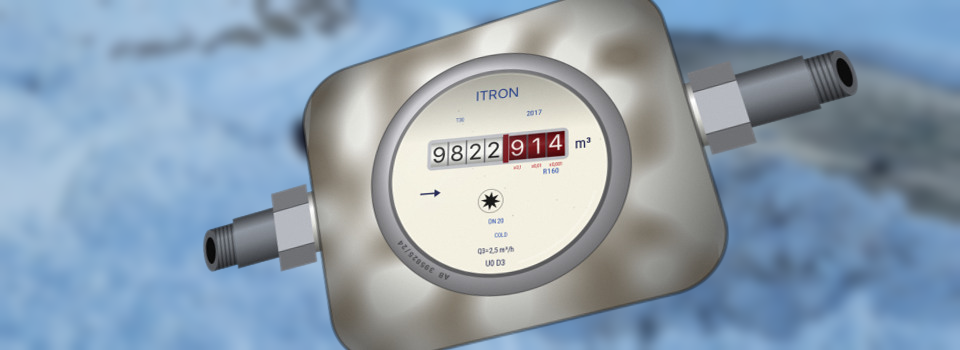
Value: 9822.914; m³
